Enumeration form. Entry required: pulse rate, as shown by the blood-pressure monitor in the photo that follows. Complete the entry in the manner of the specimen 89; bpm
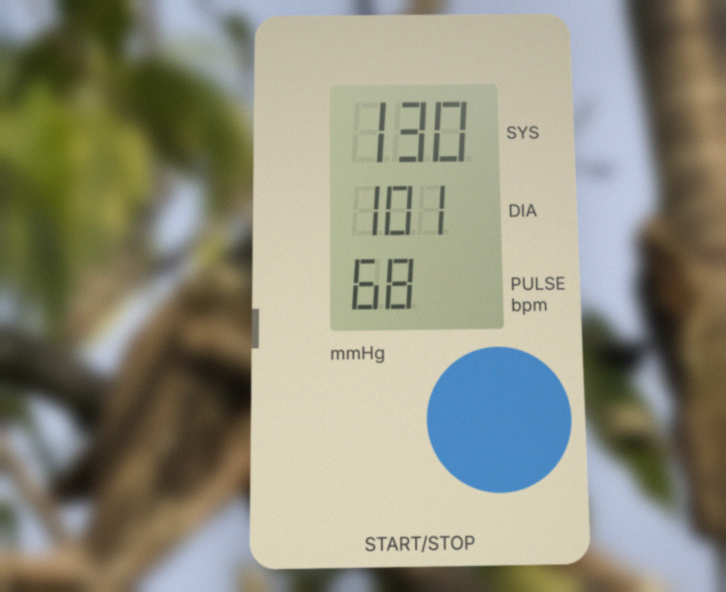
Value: 68; bpm
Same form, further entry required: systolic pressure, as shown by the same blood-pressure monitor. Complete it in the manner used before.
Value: 130; mmHg
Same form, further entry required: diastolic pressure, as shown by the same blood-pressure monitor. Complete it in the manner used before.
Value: 101; mmHg
